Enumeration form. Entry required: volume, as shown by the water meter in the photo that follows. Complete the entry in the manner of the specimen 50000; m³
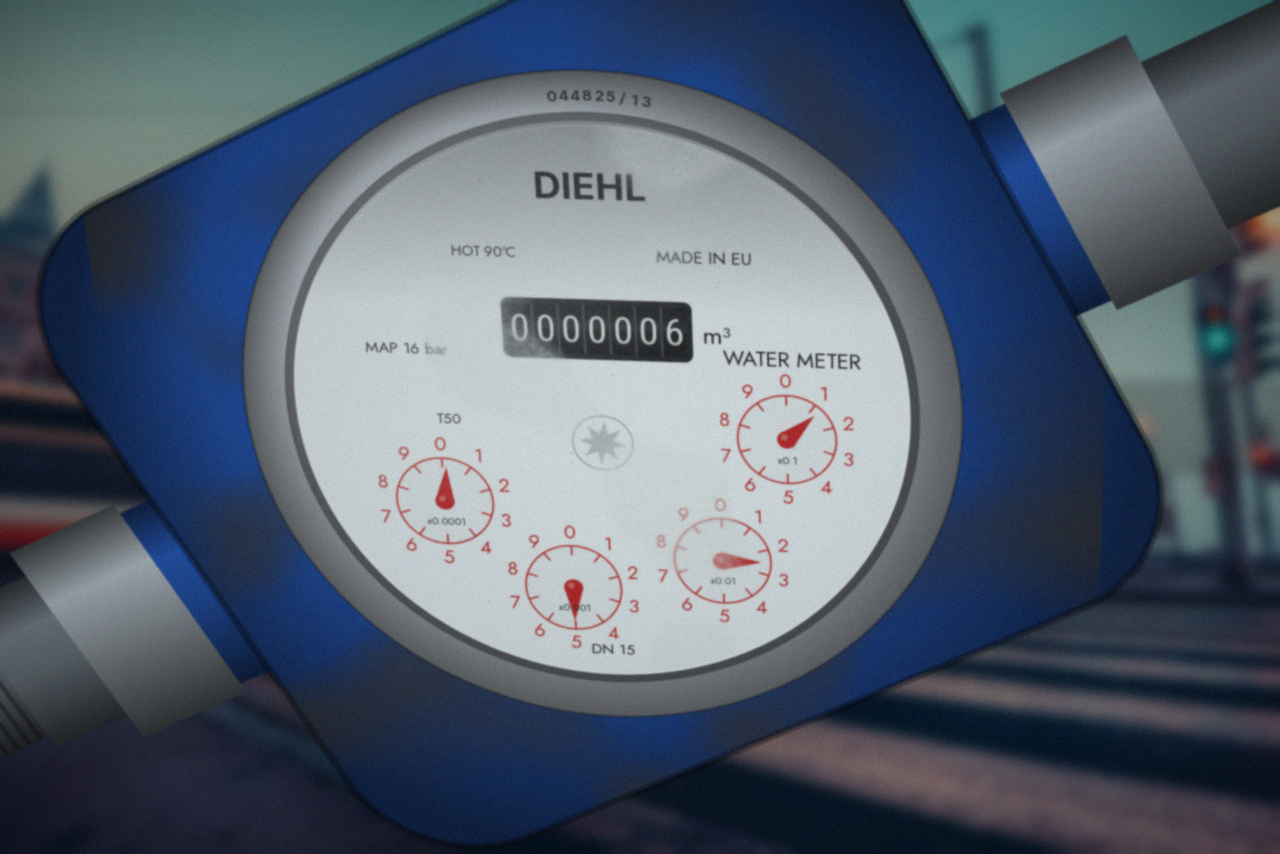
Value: 6.1250; m³
